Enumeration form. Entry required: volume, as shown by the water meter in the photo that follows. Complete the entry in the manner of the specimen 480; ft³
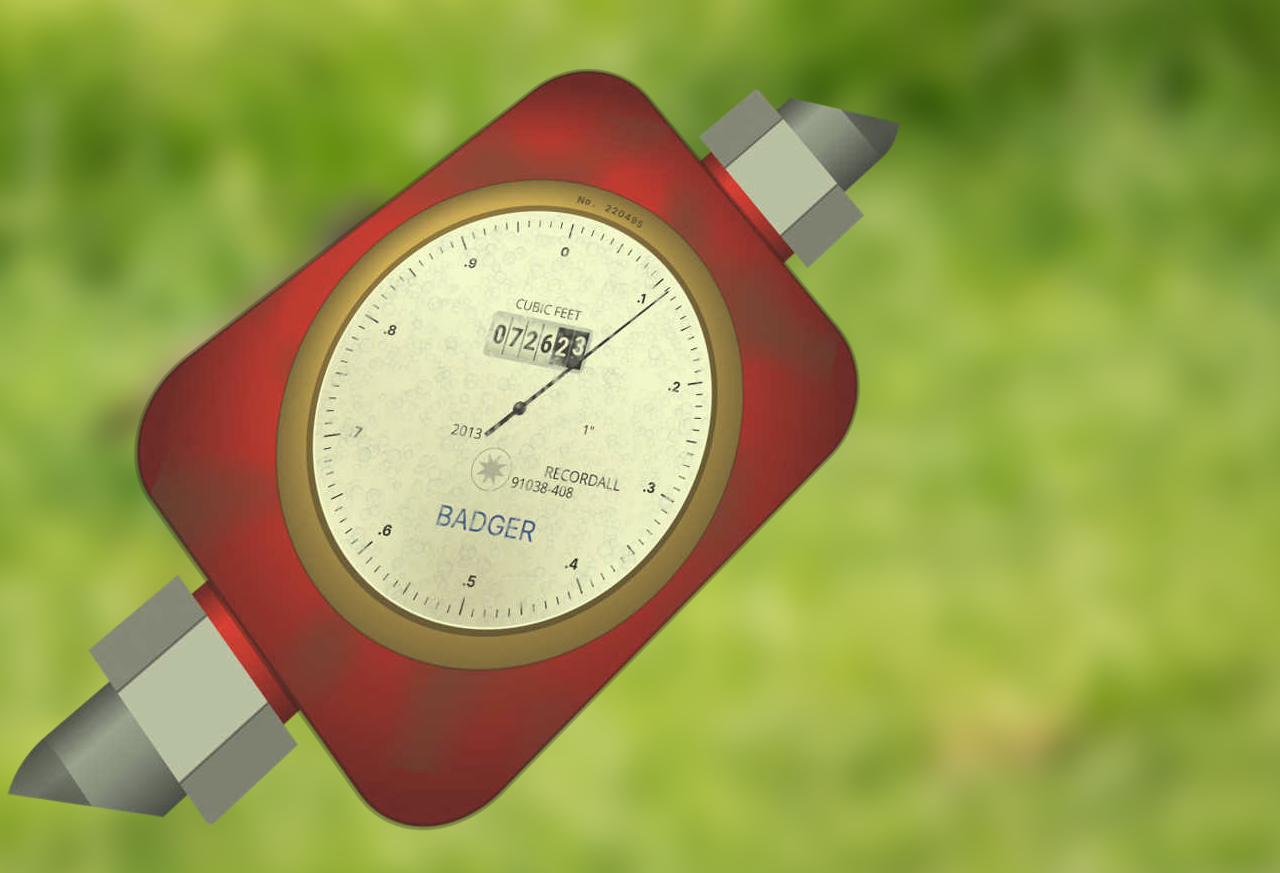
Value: 72623.11; ft³
